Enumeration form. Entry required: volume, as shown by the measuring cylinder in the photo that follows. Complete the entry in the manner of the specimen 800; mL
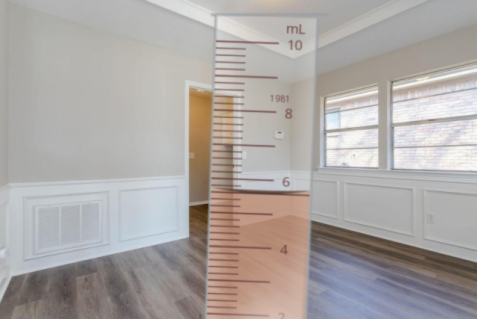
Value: 5.6; mL
